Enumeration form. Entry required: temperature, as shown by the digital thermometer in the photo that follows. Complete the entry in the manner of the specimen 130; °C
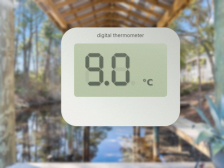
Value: 9.0; °C
